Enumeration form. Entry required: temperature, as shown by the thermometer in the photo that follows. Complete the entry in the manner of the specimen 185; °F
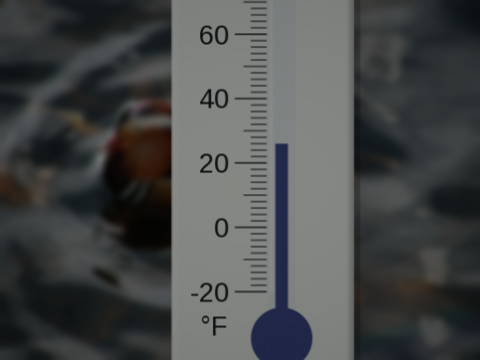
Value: 26; °F
